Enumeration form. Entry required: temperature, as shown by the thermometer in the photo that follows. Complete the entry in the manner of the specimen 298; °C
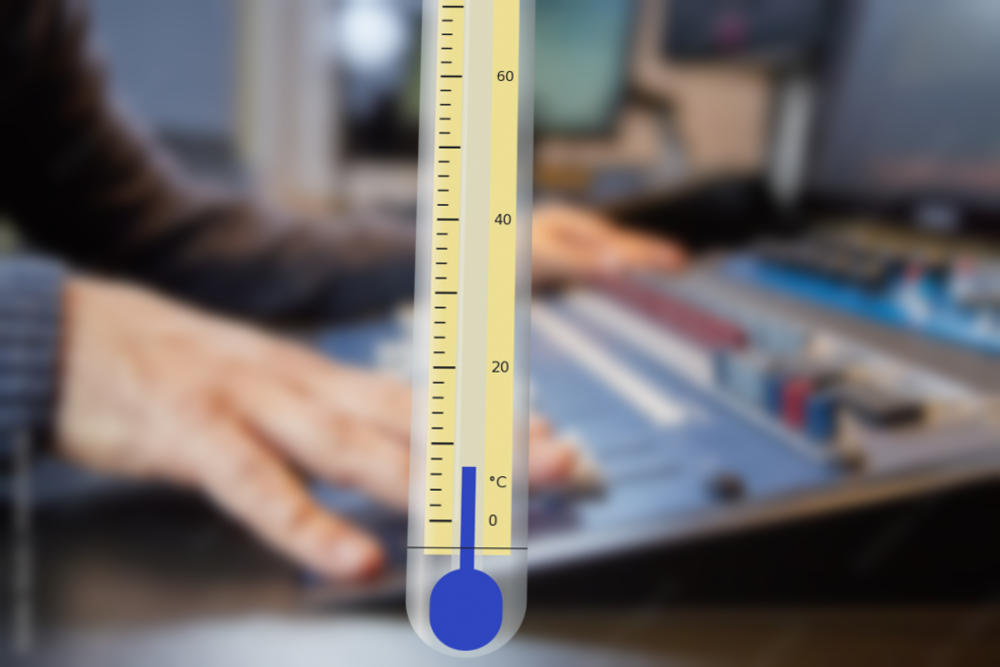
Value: 7; °C
